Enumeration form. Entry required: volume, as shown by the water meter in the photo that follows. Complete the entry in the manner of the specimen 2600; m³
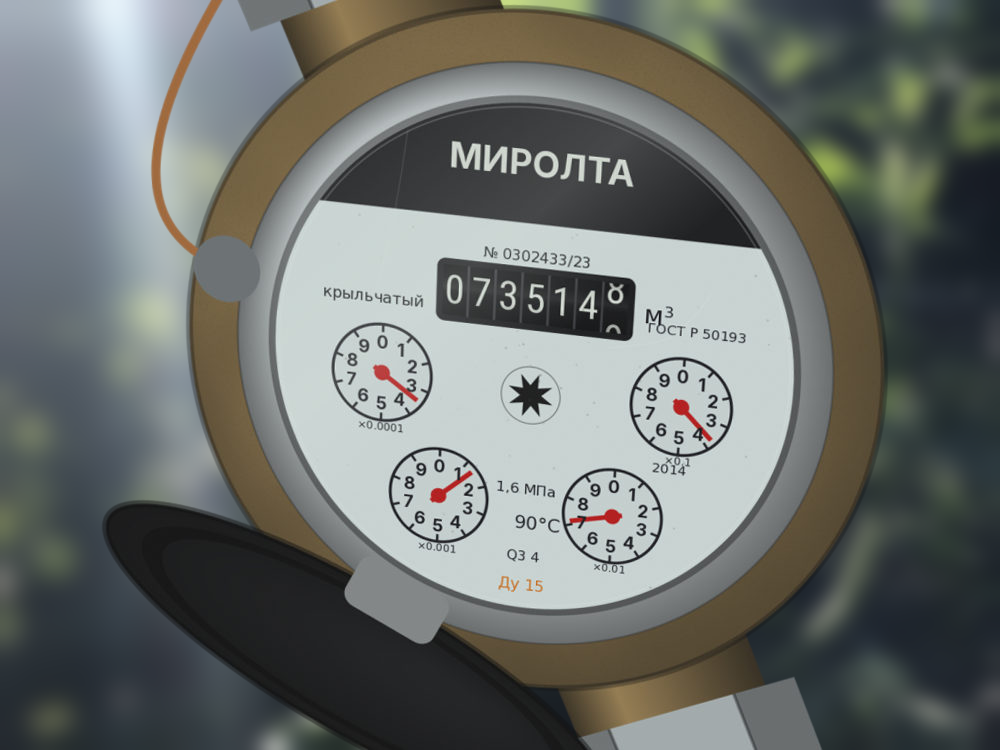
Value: 735148.3713; m³
